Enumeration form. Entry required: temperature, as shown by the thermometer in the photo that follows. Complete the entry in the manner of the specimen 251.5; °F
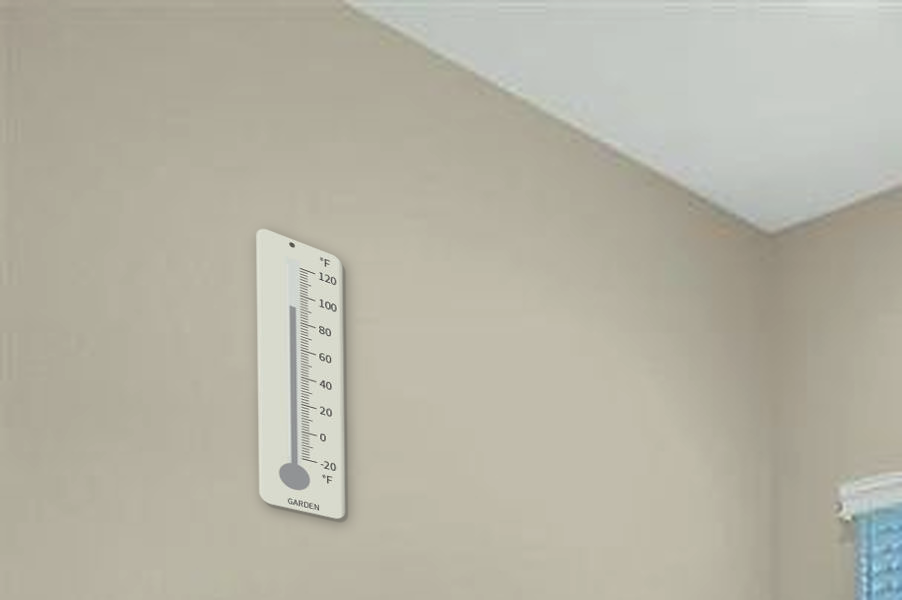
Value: 90; °F
